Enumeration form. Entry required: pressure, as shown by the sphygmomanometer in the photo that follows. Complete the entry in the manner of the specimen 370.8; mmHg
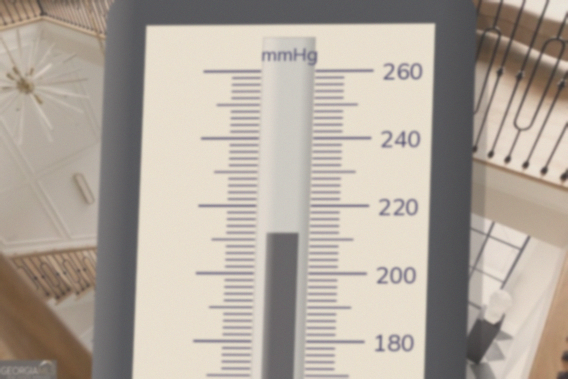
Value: 212; mmHg
